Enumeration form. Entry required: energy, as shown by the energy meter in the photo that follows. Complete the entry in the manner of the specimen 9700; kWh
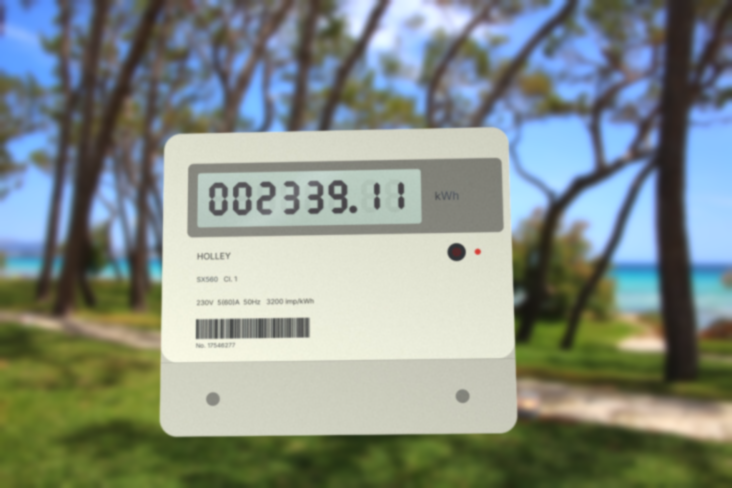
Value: 2339.11; kWh
